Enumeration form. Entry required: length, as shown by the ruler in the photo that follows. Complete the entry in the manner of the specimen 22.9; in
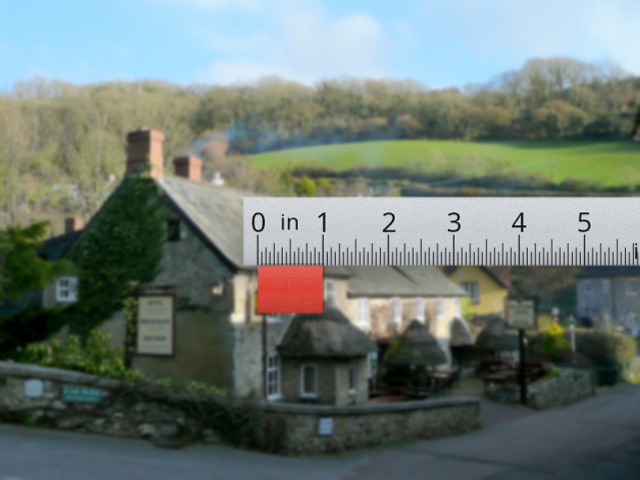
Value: 1; in
